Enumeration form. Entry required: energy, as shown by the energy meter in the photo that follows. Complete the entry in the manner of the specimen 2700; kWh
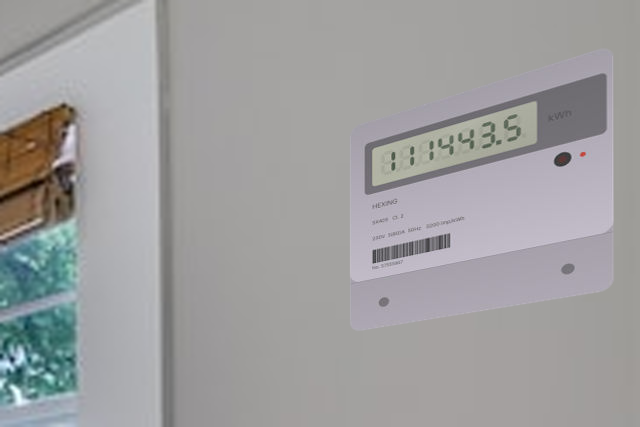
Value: 111443.5; kWh
